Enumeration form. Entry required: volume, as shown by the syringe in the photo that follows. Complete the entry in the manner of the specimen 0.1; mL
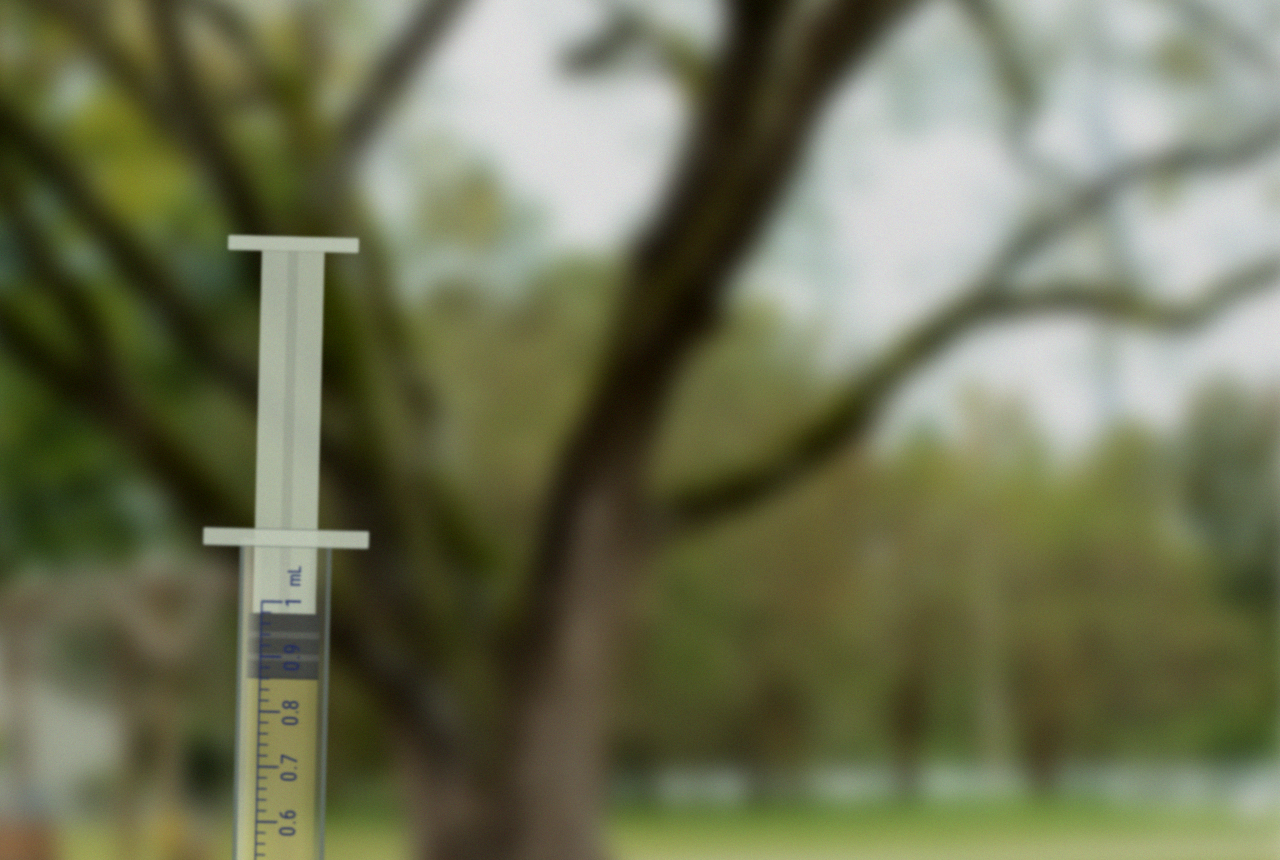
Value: 0.86; mL
